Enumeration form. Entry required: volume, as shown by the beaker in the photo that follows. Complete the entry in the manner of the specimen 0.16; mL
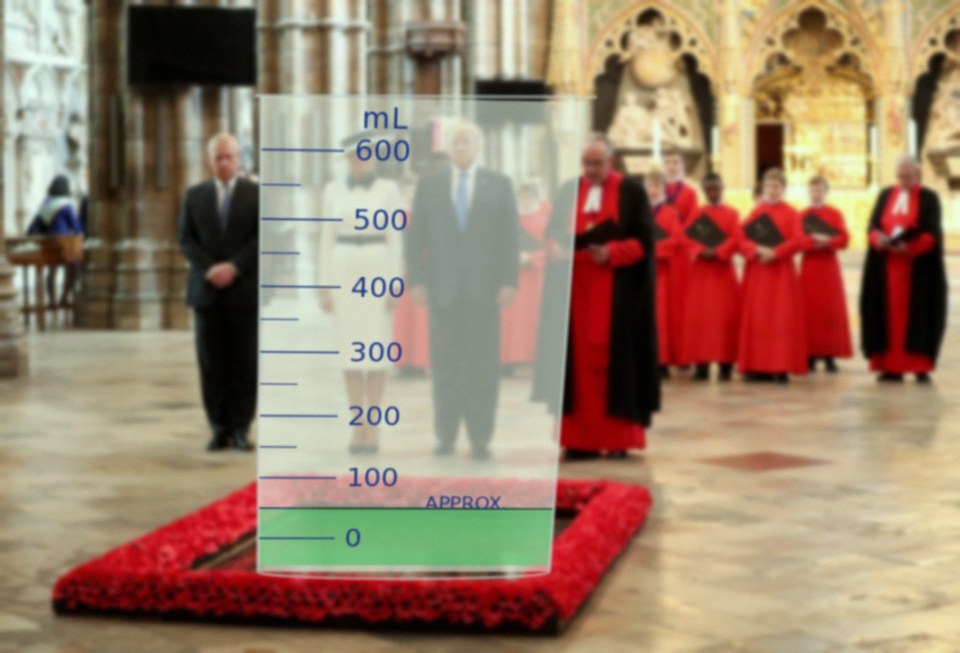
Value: 50; mL
